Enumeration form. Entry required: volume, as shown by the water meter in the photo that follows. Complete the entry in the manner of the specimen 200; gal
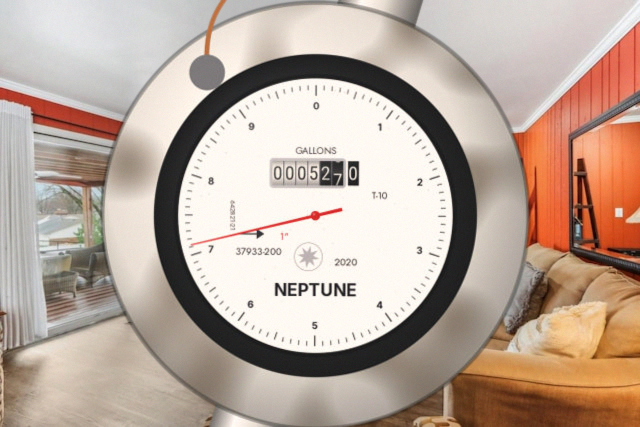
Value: 5267.1; gal
